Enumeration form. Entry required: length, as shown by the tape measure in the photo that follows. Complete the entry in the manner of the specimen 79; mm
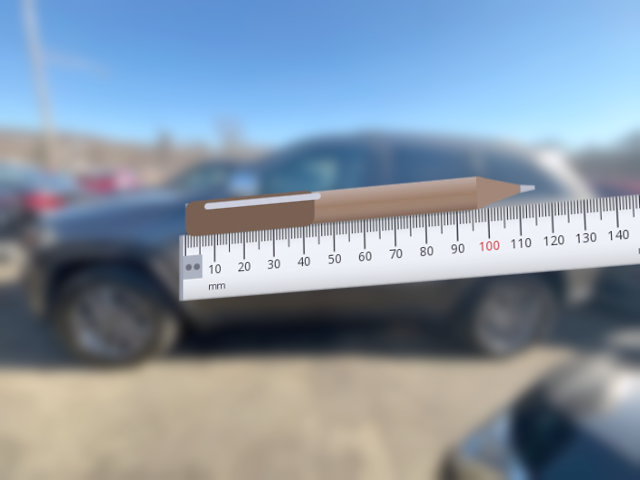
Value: 115; mm
